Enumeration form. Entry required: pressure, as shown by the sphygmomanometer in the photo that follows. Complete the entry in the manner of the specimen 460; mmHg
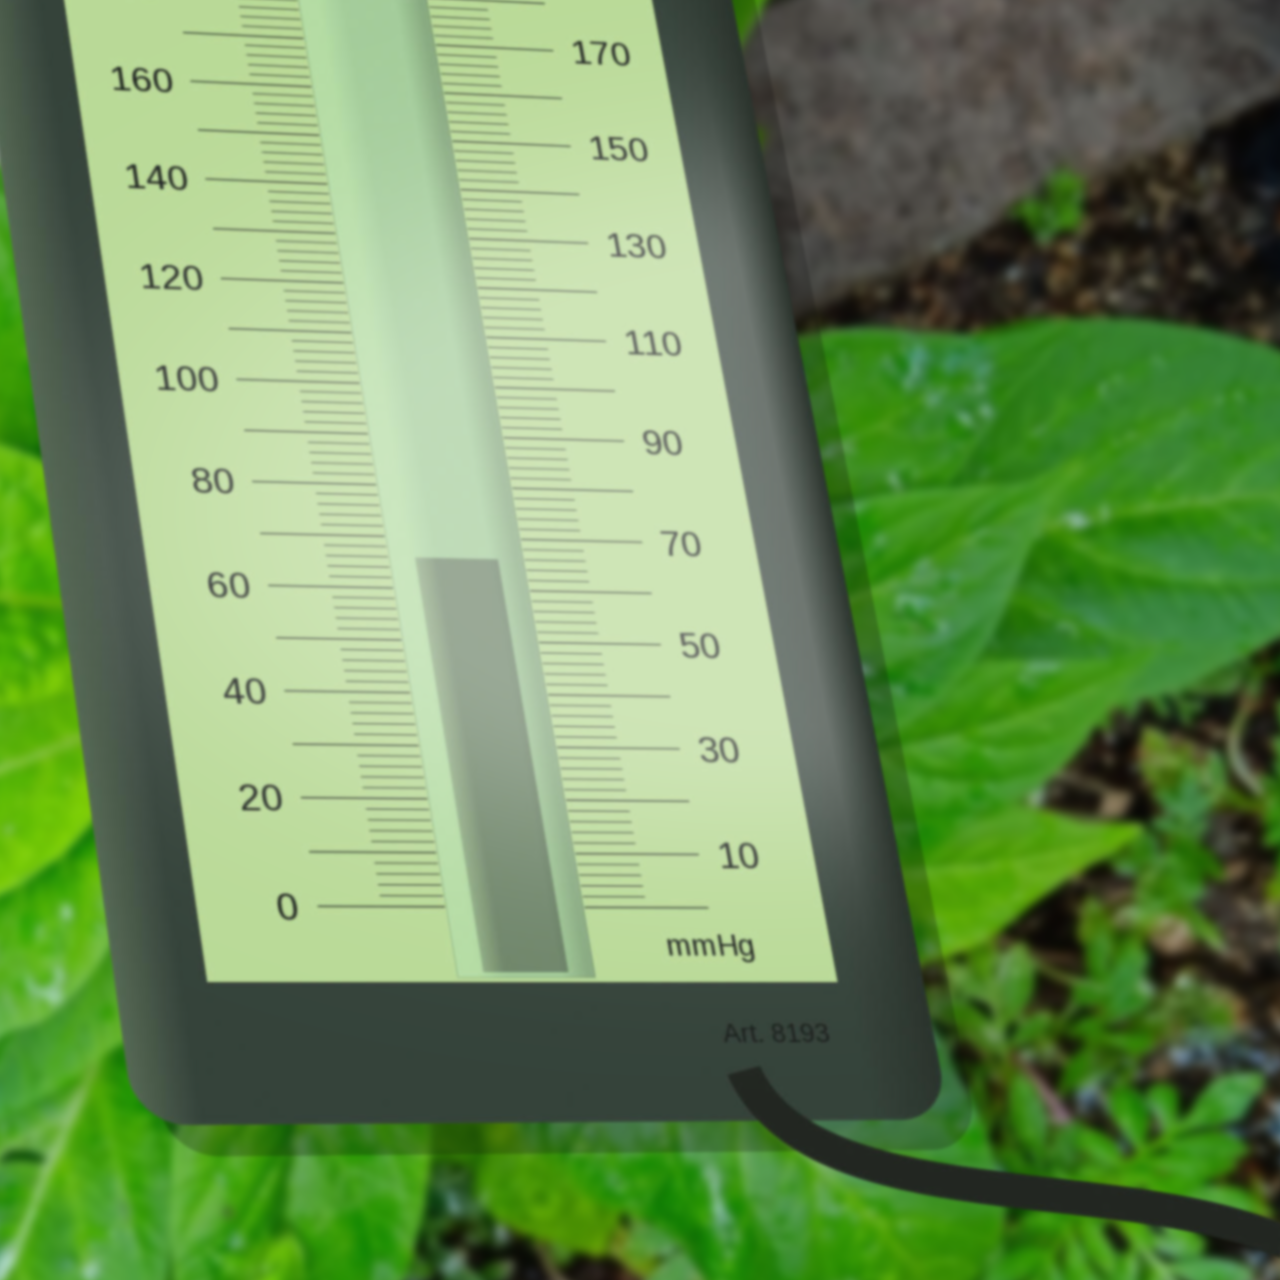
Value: 66; mmHg
